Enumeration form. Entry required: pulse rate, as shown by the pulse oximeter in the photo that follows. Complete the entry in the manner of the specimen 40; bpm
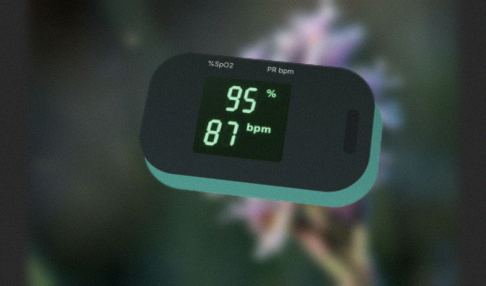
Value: 87; bpm
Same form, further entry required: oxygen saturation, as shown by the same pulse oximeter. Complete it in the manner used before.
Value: 95; %
